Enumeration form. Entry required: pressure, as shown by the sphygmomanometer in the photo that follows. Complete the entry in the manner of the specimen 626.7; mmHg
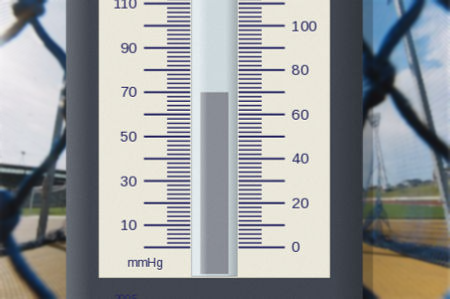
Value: 70; mmHg
